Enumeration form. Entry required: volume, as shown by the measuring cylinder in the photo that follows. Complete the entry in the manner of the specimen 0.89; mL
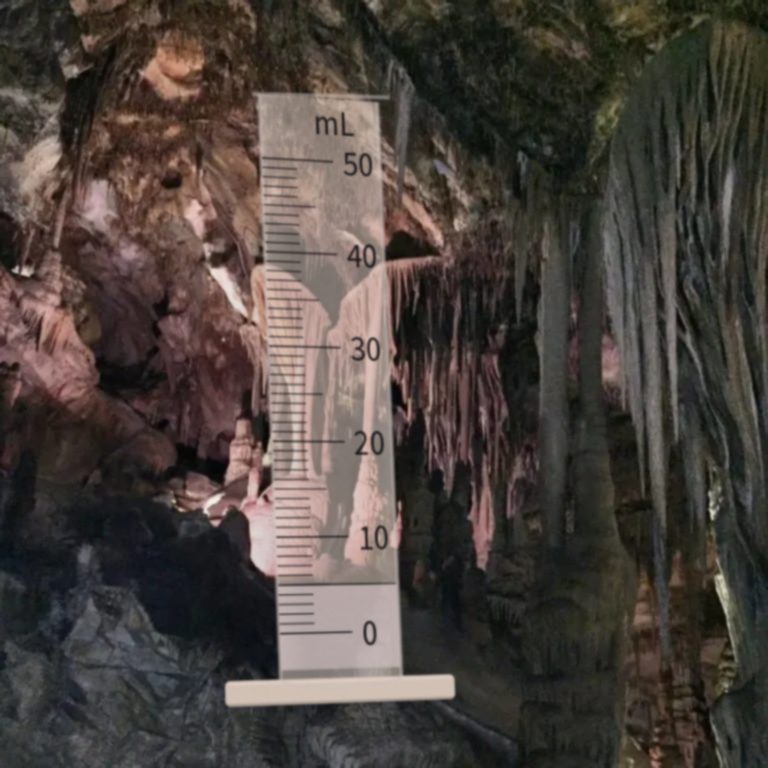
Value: 5; mL
